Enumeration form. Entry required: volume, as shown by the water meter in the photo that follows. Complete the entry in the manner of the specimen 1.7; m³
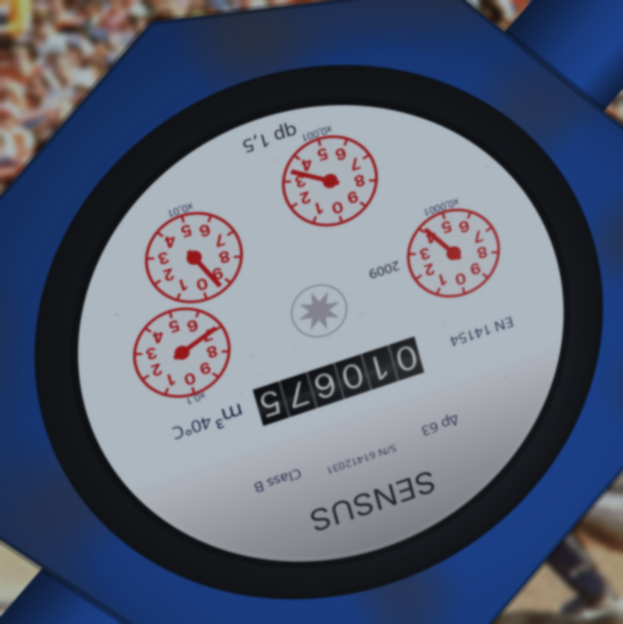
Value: 10675.6934; m³
